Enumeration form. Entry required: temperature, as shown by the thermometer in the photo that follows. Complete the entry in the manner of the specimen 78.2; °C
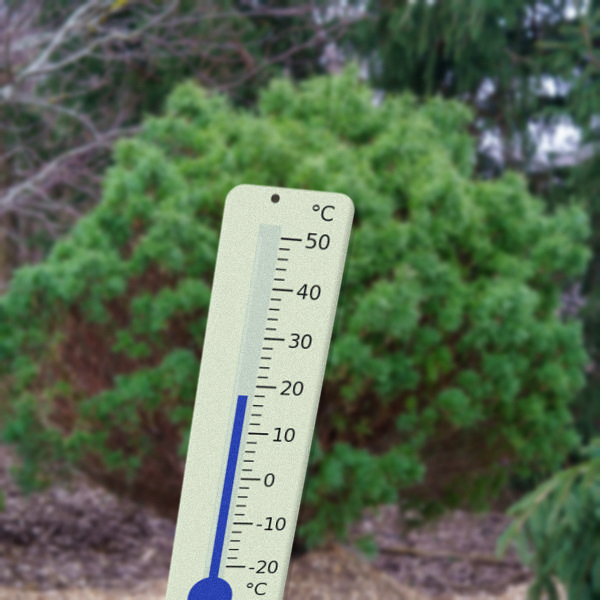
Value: 18; °C
